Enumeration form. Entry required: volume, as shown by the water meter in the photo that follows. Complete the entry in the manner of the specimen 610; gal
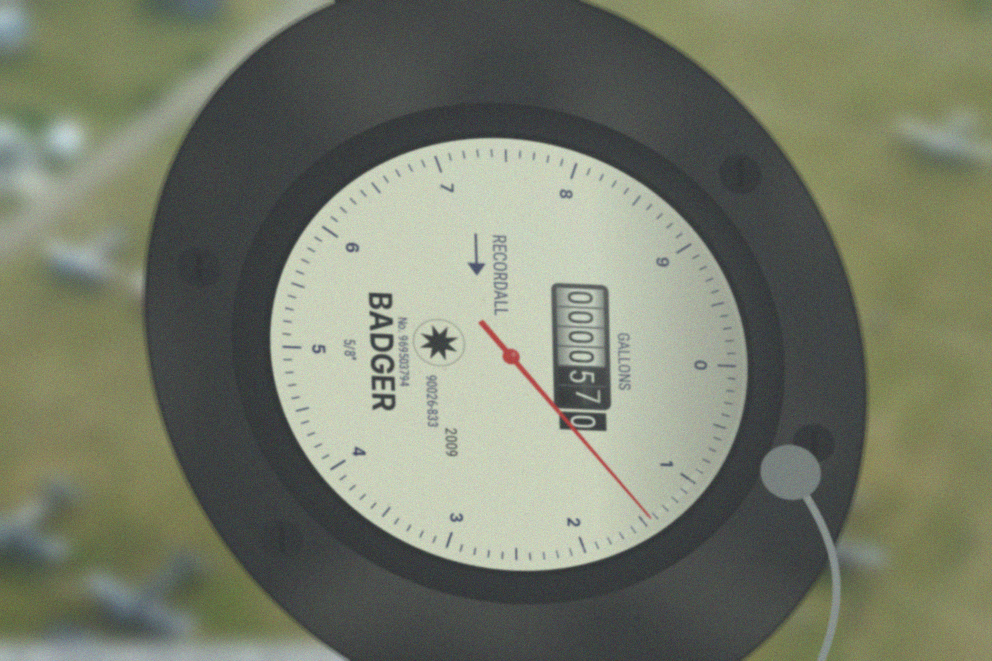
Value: 571.4; gal
